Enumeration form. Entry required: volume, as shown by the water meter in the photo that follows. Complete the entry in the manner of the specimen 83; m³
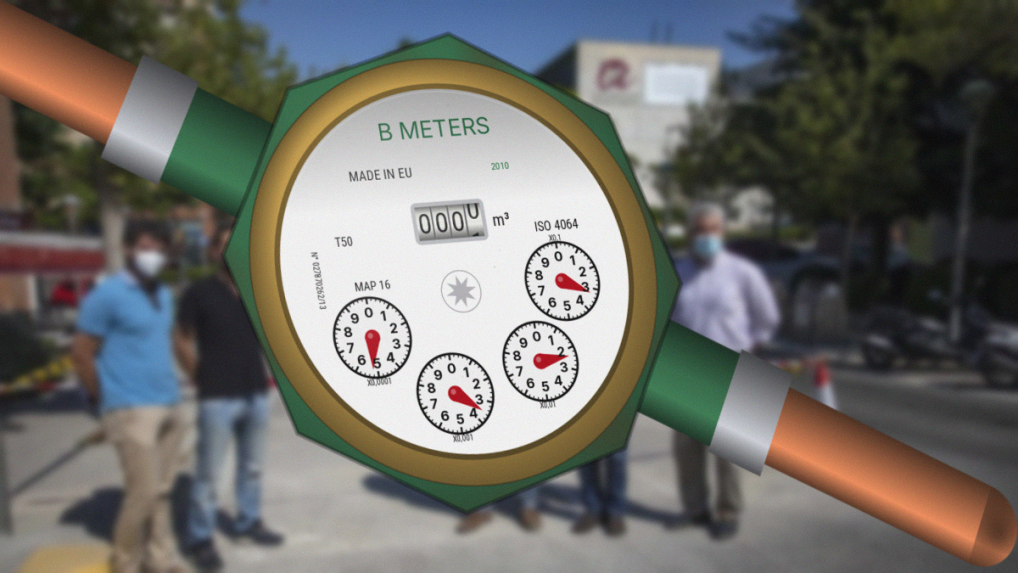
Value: 0.3235; m³
